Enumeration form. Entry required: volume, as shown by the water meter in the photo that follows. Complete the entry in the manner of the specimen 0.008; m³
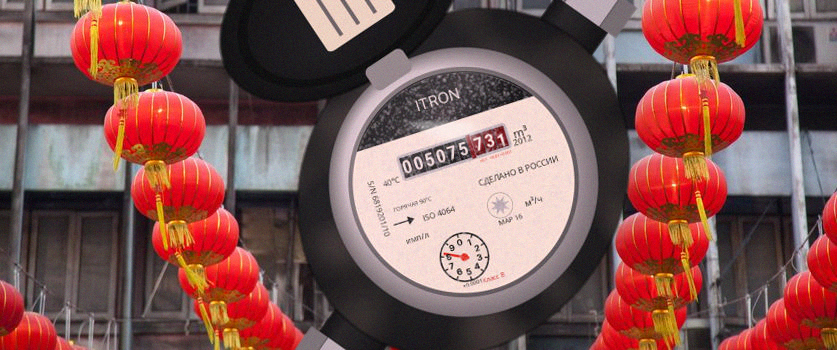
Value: 5075.7308; m³
